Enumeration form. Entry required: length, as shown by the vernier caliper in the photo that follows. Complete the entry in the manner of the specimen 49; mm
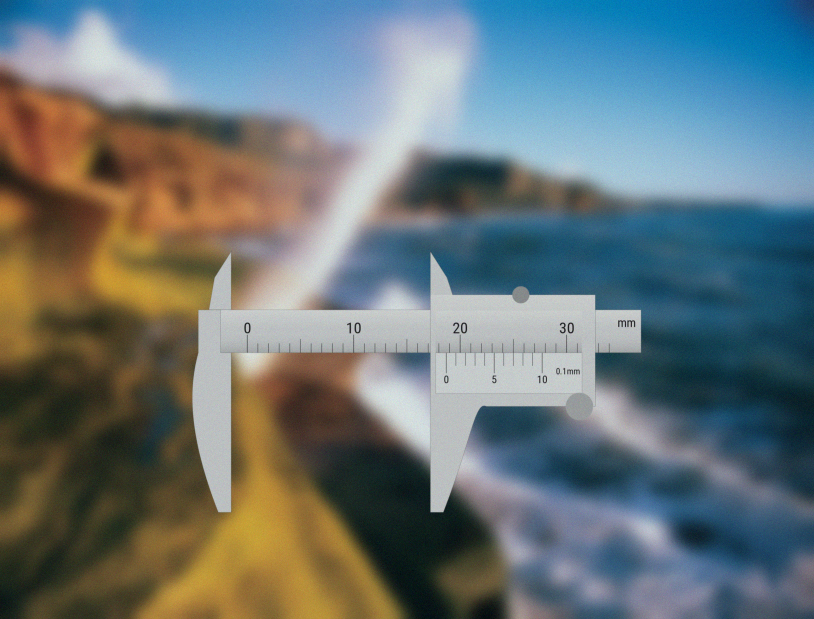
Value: 18.7; mm
